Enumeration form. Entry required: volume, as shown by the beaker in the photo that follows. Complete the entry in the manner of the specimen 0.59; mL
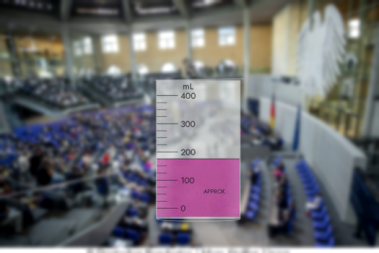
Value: 175; mL
